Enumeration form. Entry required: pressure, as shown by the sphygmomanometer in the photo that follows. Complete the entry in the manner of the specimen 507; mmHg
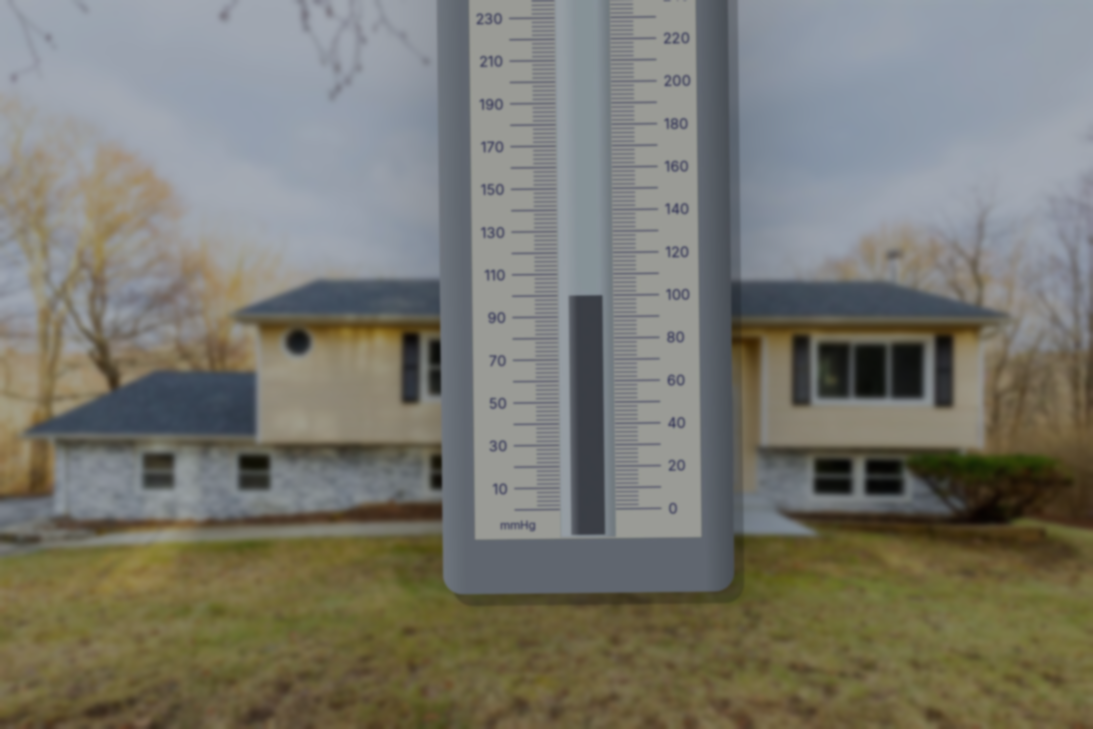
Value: 100; mmHg
